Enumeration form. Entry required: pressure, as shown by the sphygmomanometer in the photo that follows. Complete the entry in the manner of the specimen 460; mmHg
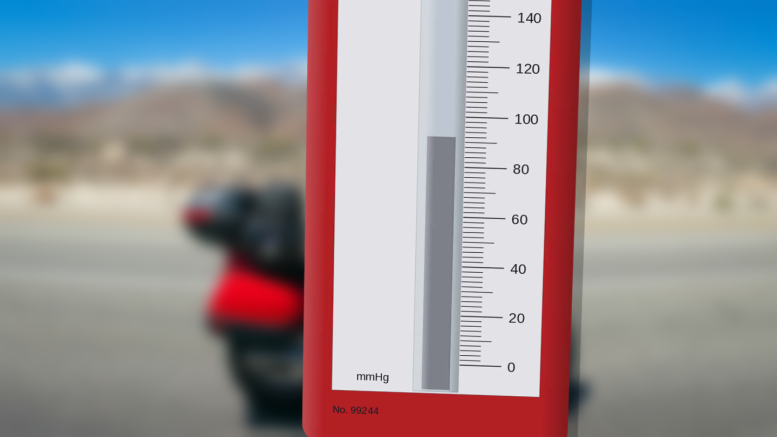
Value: 92; mmHg
